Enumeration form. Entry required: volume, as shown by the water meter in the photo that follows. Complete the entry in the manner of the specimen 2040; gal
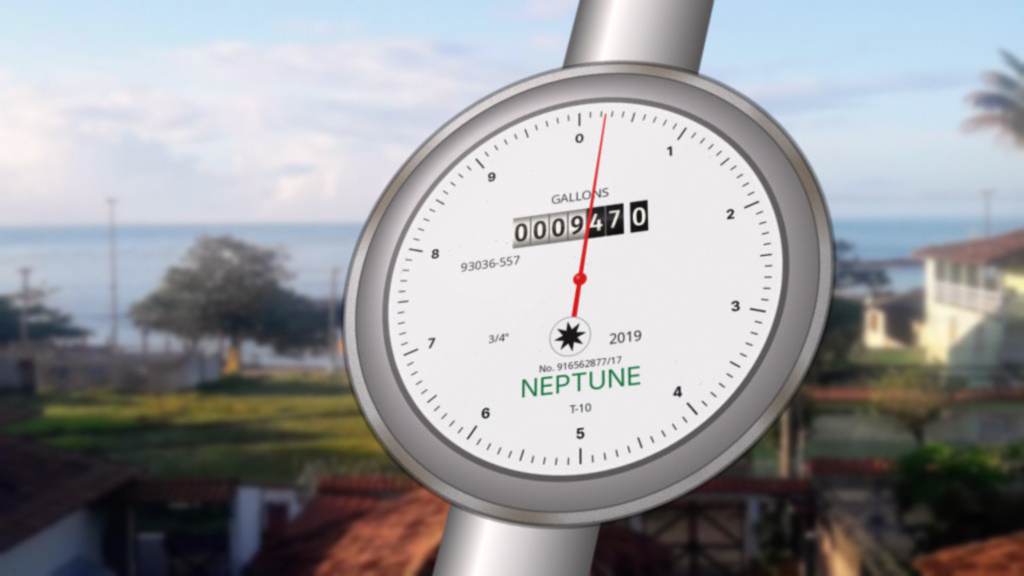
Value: 9470.2; gal
